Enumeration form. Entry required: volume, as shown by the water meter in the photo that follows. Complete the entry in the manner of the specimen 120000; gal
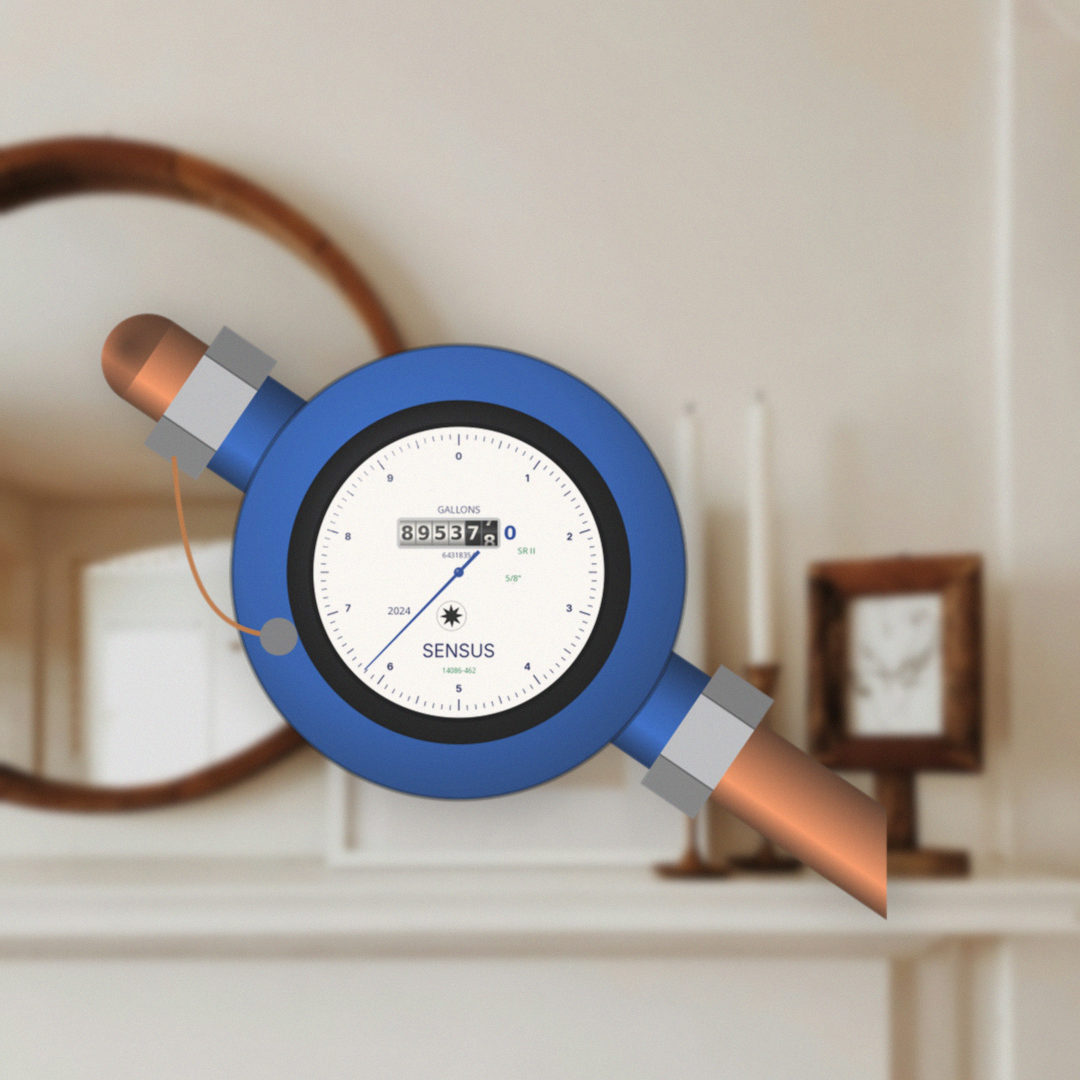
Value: 8953776.2; gal
